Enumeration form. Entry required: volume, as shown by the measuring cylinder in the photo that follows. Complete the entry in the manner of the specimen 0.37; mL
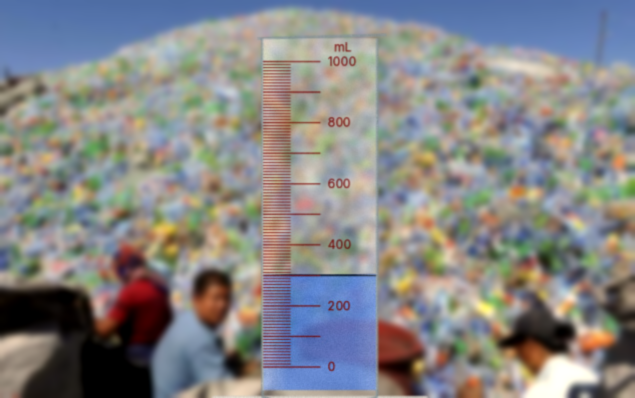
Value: 300; mL
